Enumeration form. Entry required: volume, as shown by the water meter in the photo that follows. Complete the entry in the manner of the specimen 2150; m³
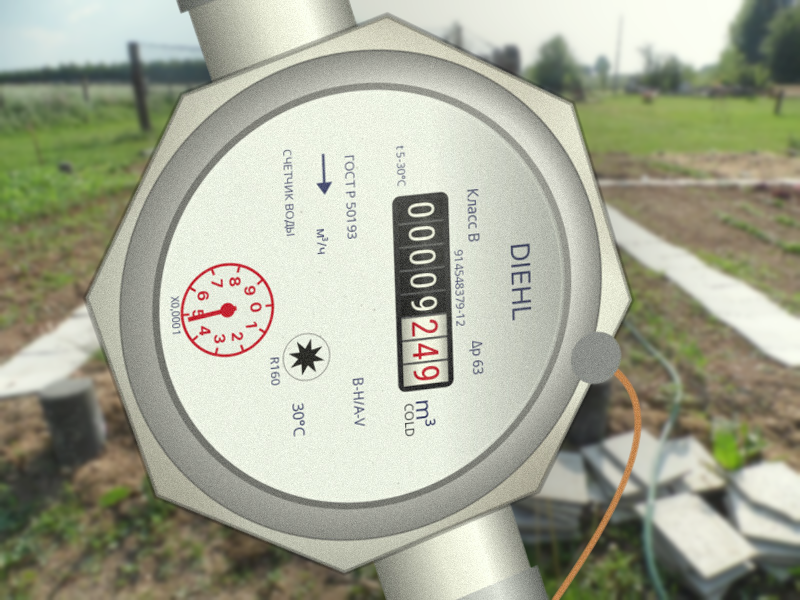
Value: 9.2494; m³
